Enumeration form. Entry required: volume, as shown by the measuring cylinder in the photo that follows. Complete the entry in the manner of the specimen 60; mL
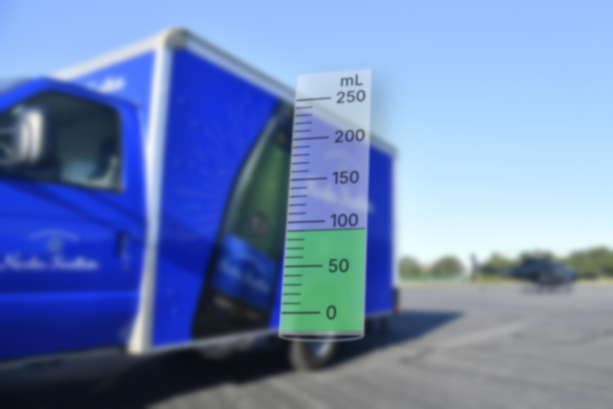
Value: 90; mL
